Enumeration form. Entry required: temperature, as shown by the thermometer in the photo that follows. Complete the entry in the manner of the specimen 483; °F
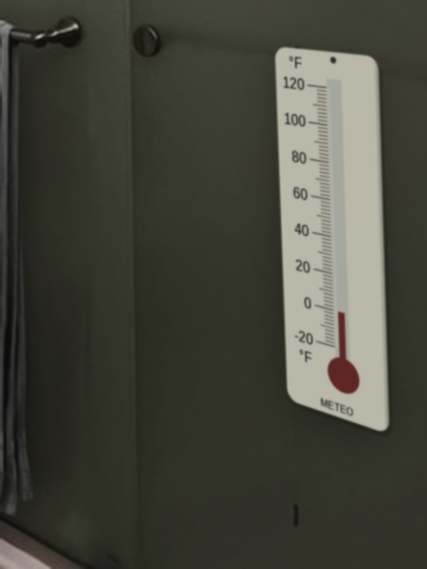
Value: 0; °F
